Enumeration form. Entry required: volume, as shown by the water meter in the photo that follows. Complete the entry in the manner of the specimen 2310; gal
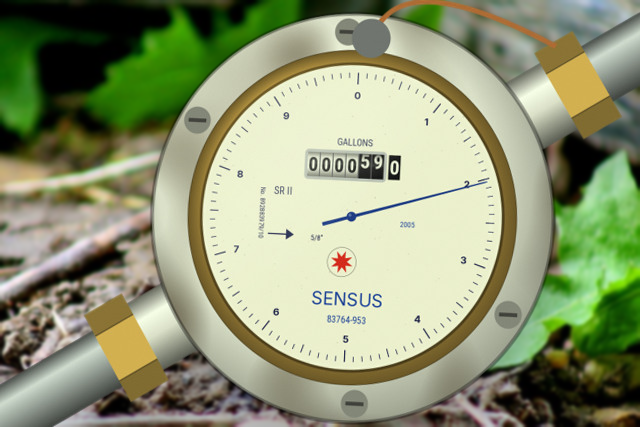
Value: 592.0; gal
